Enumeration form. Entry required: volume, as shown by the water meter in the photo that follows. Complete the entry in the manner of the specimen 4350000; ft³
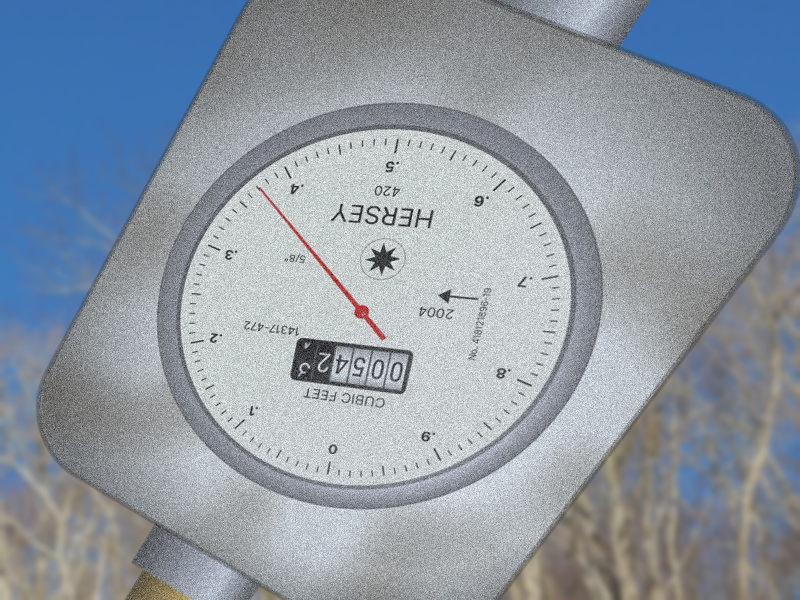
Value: 5423.37; ft³
